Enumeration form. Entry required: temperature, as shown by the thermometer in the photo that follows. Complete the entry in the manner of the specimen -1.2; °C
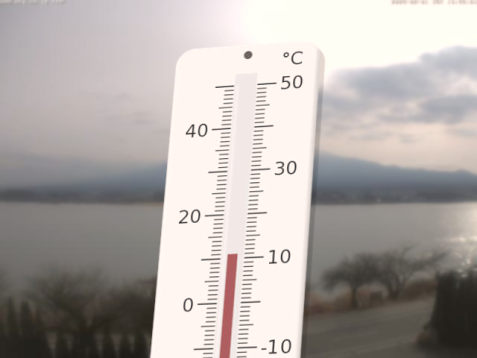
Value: 11; °C
